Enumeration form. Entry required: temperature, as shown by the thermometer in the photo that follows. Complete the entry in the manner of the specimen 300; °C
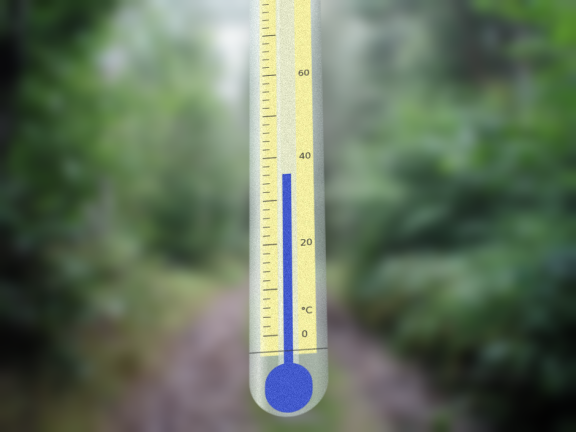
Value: 36; °C
